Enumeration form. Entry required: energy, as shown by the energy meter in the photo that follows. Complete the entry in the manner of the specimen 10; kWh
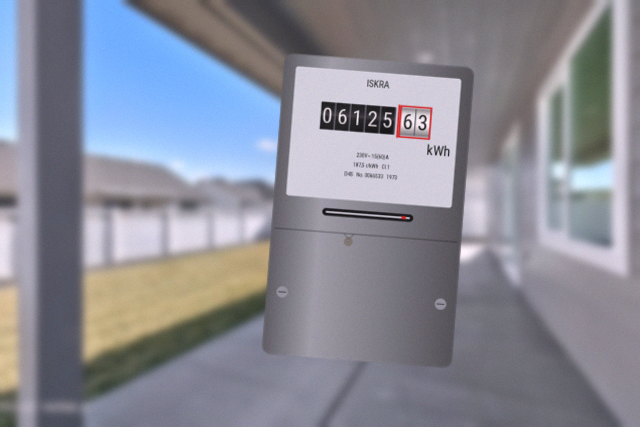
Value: 6125.63; kWh
